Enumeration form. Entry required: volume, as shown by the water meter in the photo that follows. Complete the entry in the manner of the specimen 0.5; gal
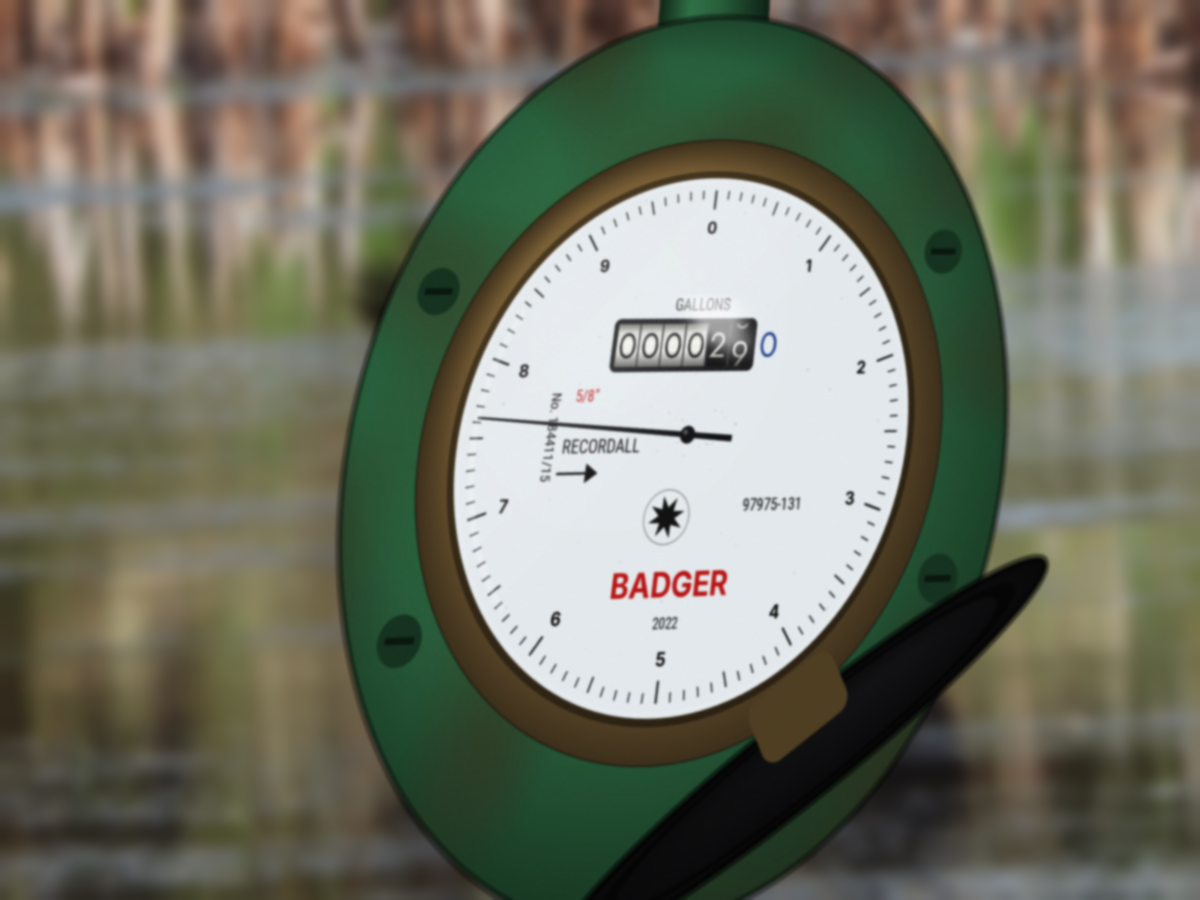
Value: 287.6; gal
